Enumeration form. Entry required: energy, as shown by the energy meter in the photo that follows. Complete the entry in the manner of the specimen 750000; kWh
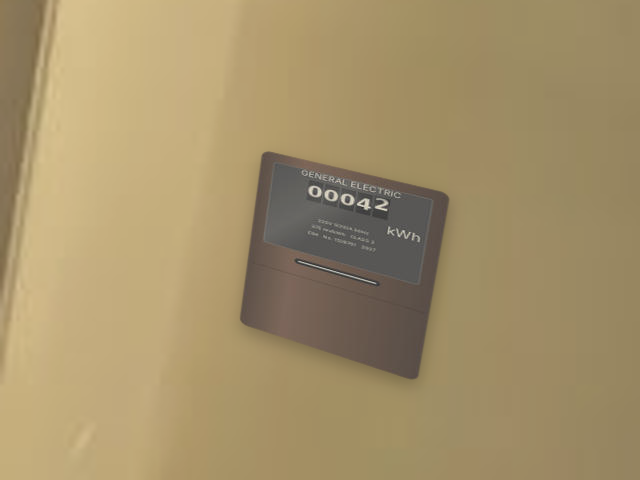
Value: 42; kWh
